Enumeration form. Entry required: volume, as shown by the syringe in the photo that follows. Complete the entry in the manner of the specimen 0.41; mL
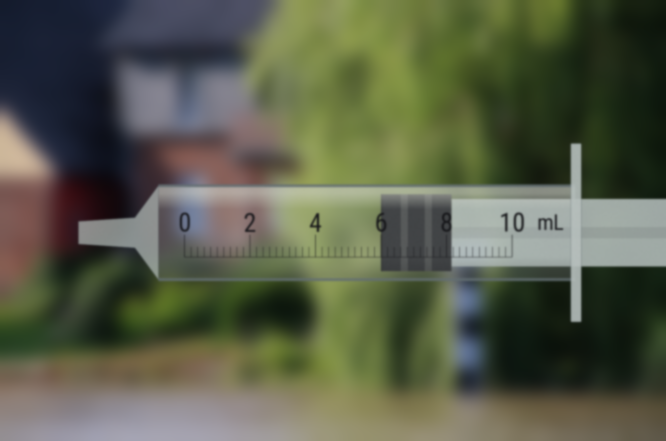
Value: 6; mL
